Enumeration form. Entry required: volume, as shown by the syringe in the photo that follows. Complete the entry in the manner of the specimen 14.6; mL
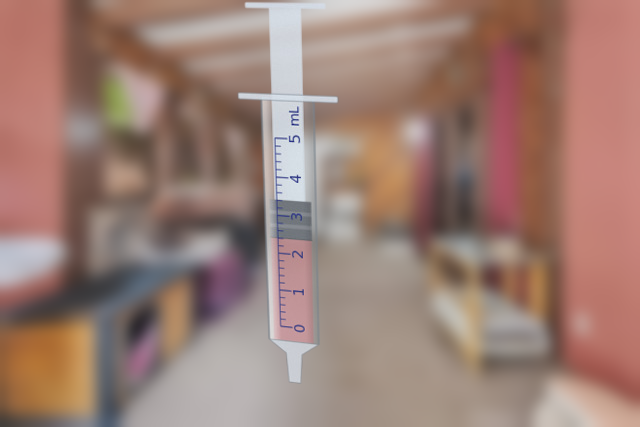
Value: 2.4; mL
